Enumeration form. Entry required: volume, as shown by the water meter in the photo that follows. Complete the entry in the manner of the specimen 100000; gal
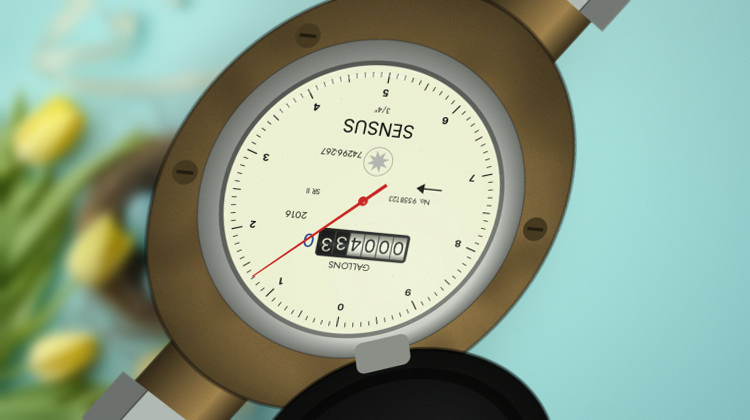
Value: 4331.3; gal
